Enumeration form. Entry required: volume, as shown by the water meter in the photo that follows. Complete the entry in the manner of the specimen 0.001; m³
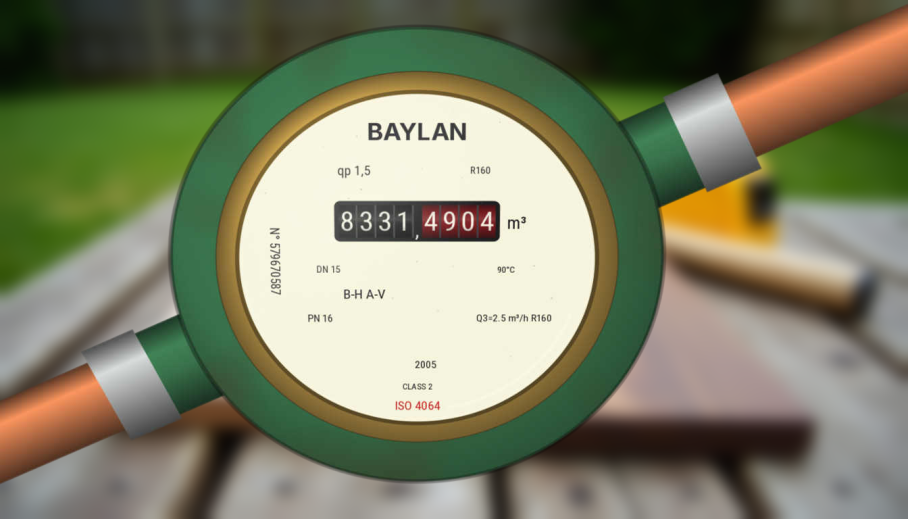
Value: 8331.4904; m³
